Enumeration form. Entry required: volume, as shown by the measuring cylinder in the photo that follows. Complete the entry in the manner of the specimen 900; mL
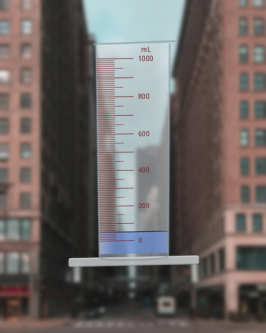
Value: 50; mL
